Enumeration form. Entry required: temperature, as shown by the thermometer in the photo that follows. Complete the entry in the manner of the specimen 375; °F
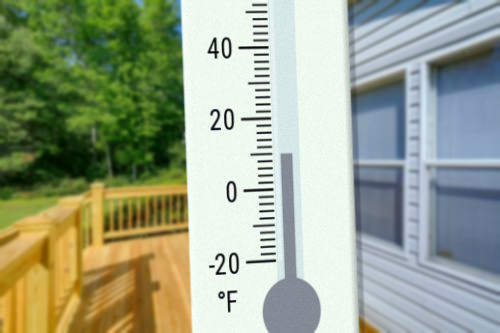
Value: 10; °F
